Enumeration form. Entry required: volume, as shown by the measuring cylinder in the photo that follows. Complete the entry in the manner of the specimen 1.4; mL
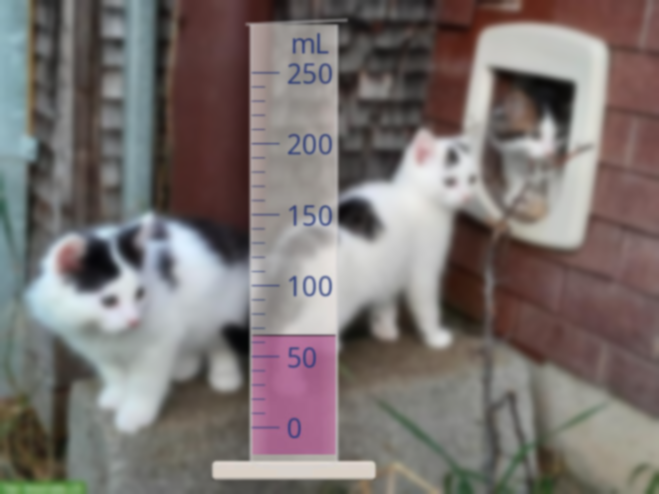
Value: 65; mL
